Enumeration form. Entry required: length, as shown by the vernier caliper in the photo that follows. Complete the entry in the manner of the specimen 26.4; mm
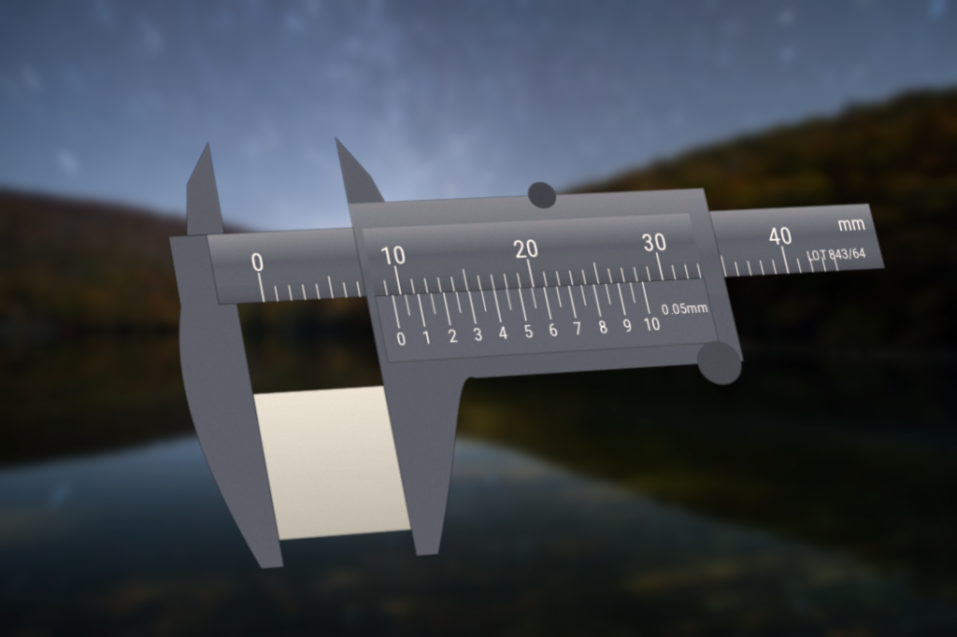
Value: 9.4; mm
